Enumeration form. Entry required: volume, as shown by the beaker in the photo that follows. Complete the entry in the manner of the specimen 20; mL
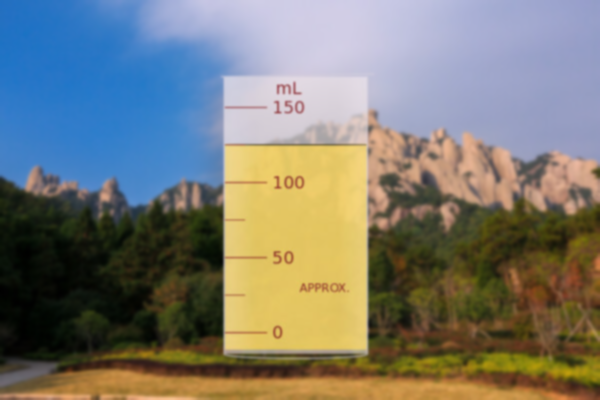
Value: 125; mL
